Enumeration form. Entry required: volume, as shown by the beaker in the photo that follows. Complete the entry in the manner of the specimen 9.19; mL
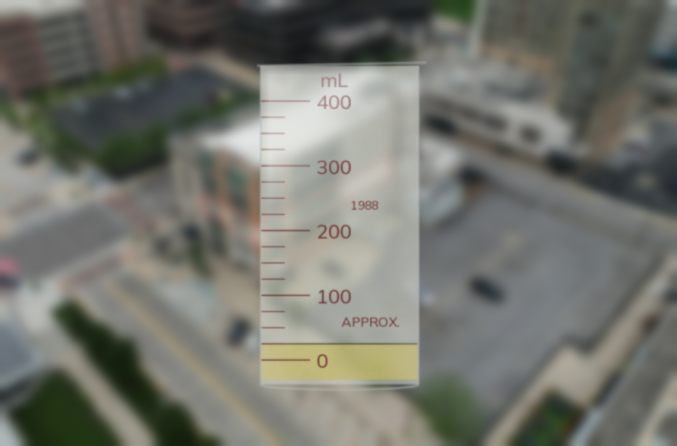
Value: 25; mL
